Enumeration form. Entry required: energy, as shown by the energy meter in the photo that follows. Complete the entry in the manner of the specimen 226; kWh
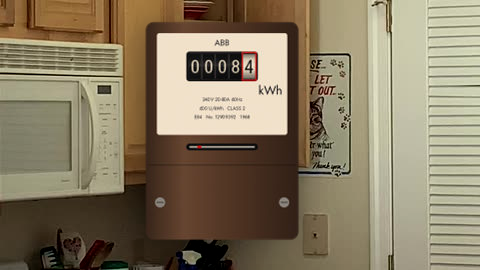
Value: 8.4; kWh
